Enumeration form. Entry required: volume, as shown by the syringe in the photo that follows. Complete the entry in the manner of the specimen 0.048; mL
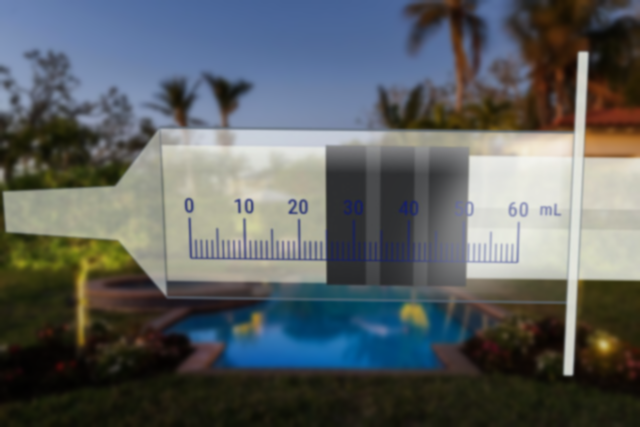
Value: 25; mL
